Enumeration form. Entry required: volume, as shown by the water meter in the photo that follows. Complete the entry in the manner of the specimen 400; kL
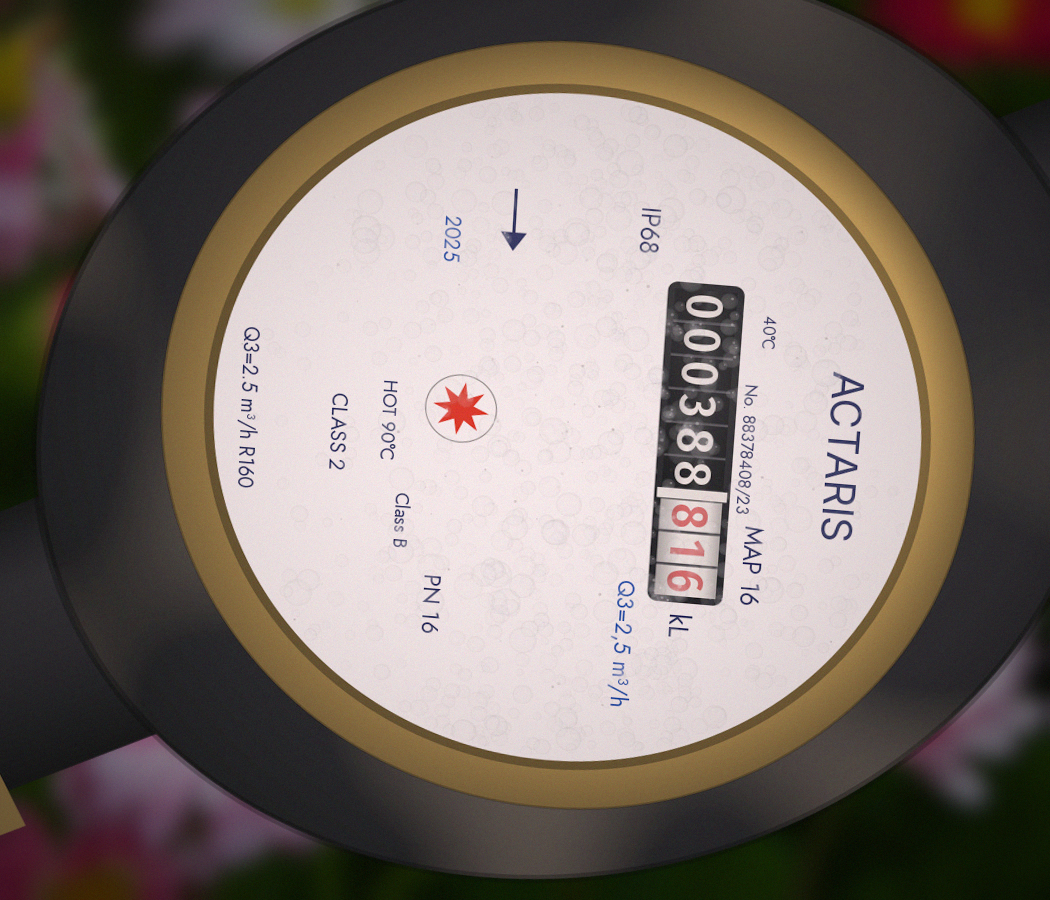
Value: 388.816; kL
